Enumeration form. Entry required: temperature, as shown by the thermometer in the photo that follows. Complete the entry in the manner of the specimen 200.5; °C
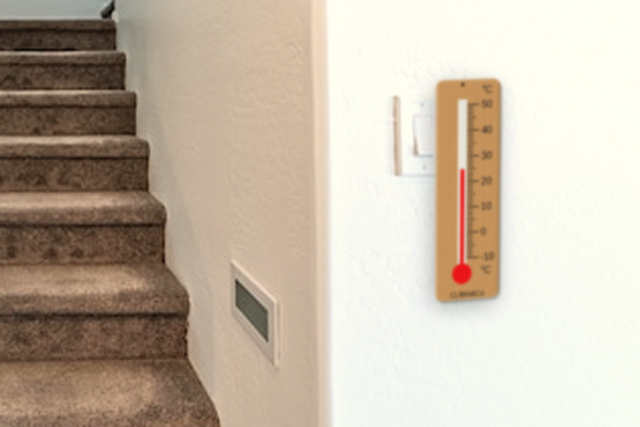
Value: 25; °C
